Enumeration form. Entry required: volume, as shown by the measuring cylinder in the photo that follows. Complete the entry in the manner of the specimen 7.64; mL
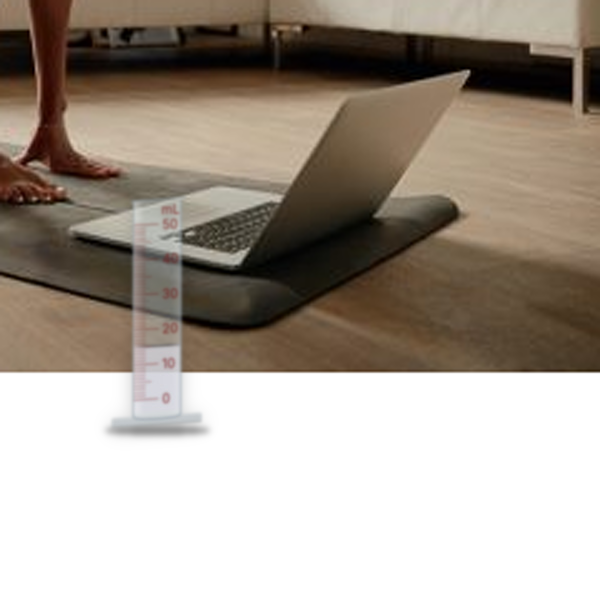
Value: 15; mL
